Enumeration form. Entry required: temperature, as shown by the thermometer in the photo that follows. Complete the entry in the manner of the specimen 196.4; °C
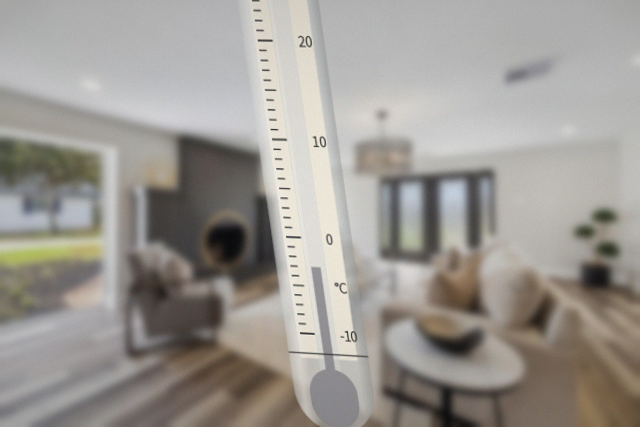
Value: -3; °C
